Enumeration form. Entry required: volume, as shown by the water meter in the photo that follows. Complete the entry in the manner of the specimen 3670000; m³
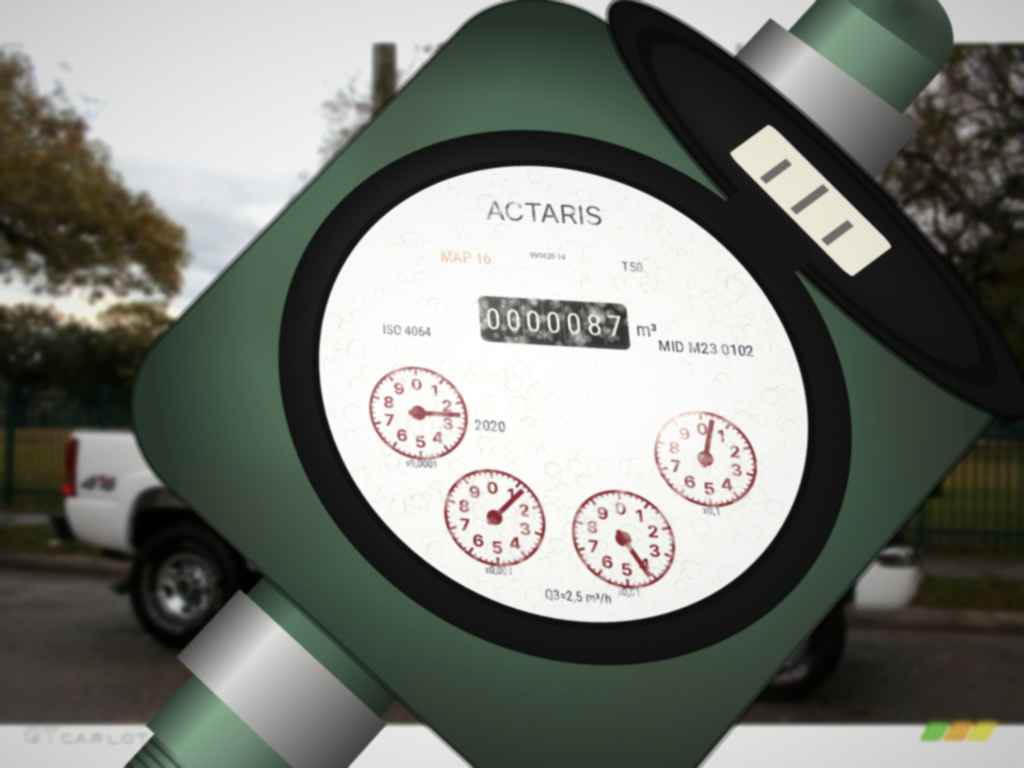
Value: 87.0412; m³
